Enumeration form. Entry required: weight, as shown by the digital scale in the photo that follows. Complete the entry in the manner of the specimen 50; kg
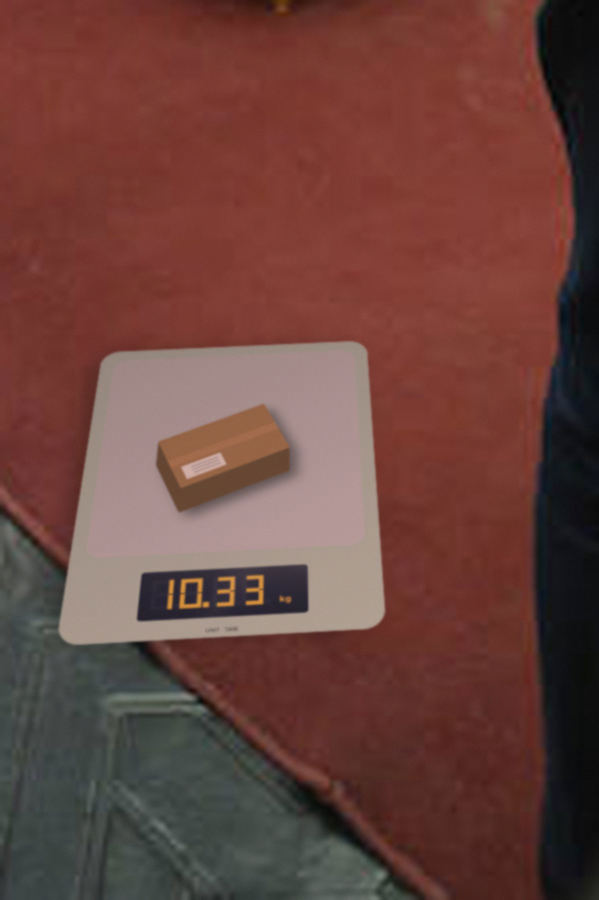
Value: 10.33; kg
